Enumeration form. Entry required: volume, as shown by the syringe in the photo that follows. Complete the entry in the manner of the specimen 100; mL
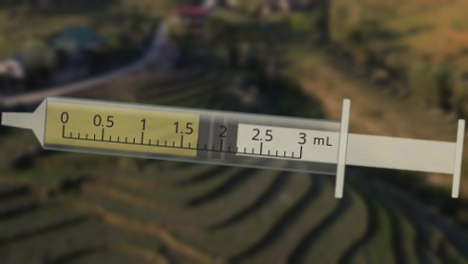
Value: 1.7; mL
